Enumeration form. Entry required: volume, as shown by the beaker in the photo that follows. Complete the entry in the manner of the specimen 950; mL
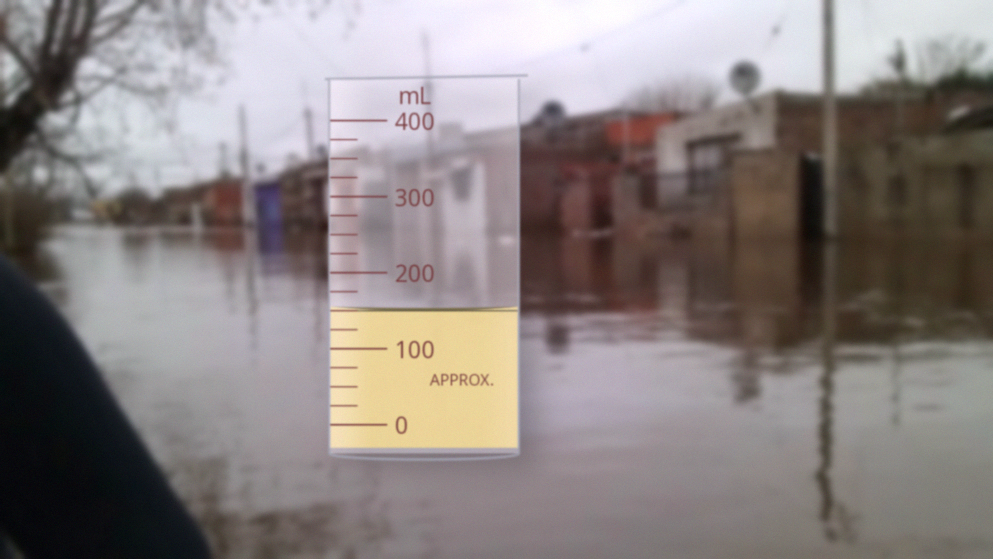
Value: 150; mL
